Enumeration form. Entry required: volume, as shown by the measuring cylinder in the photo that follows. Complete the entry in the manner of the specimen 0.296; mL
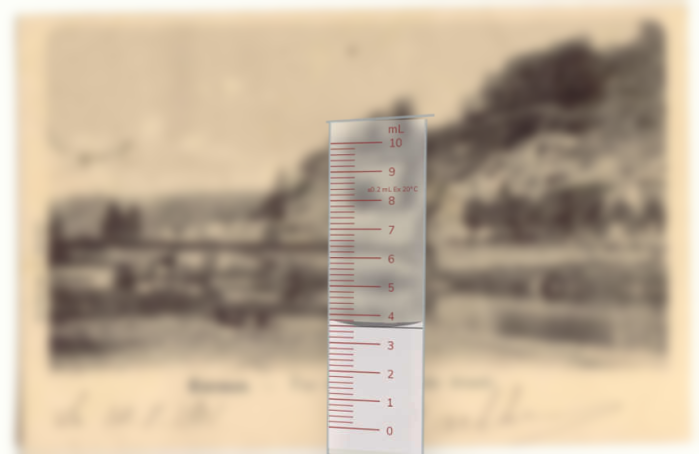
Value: 3.6; mL
